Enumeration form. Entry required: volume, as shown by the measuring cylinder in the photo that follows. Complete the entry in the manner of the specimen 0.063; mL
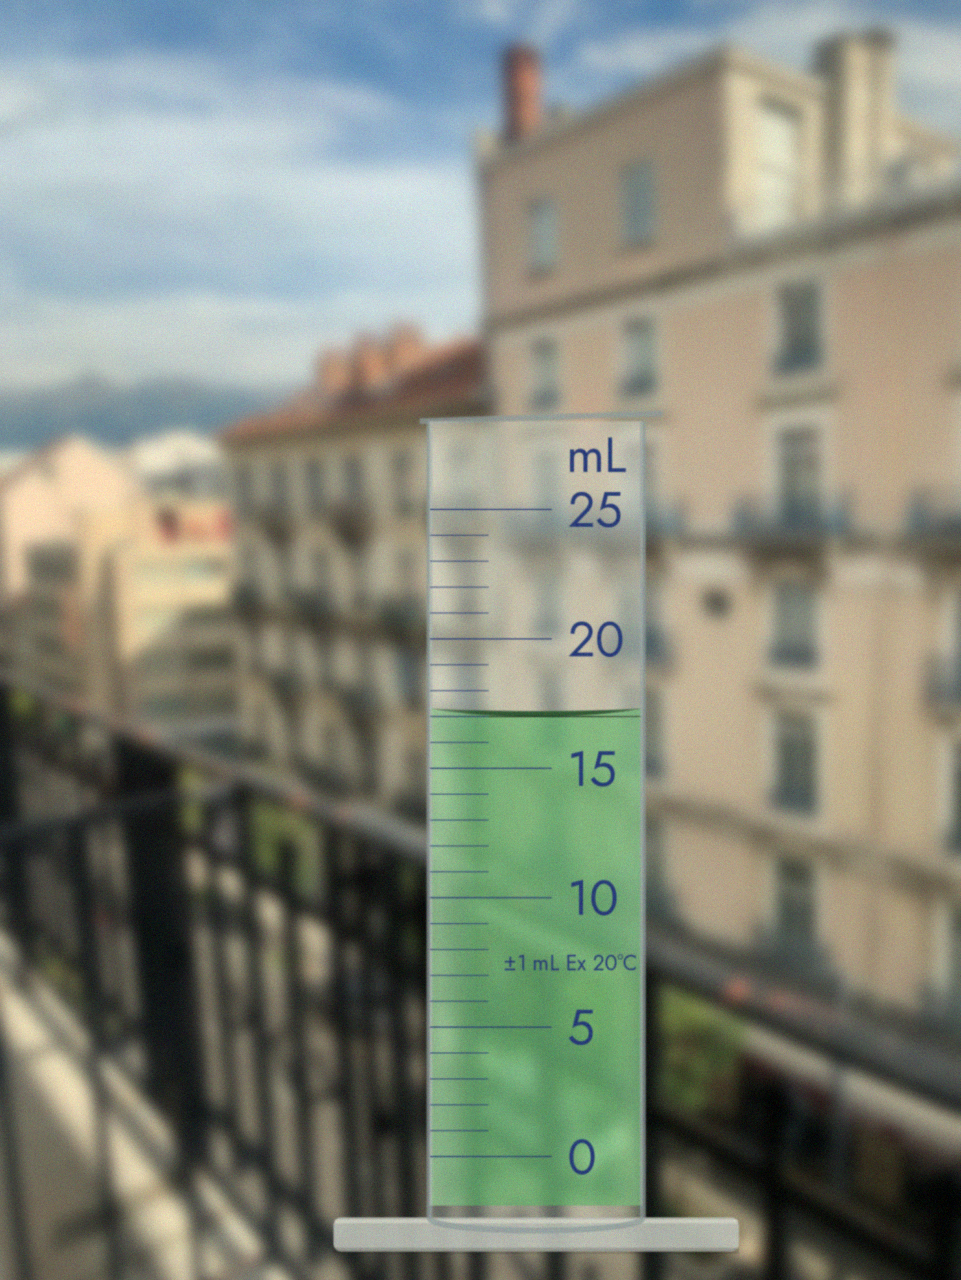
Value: 17; mL
